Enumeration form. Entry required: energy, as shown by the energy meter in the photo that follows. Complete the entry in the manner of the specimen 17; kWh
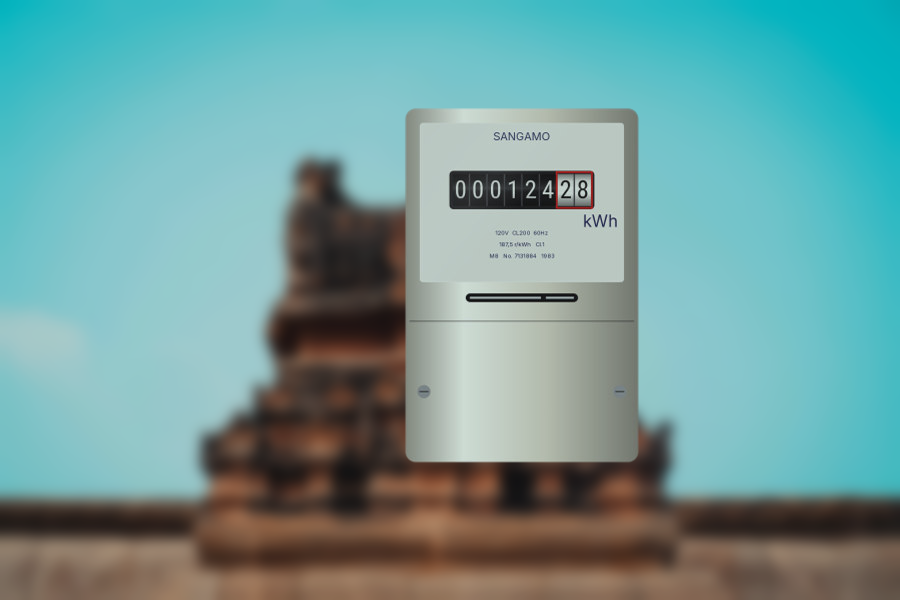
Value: 124.28; kWh
